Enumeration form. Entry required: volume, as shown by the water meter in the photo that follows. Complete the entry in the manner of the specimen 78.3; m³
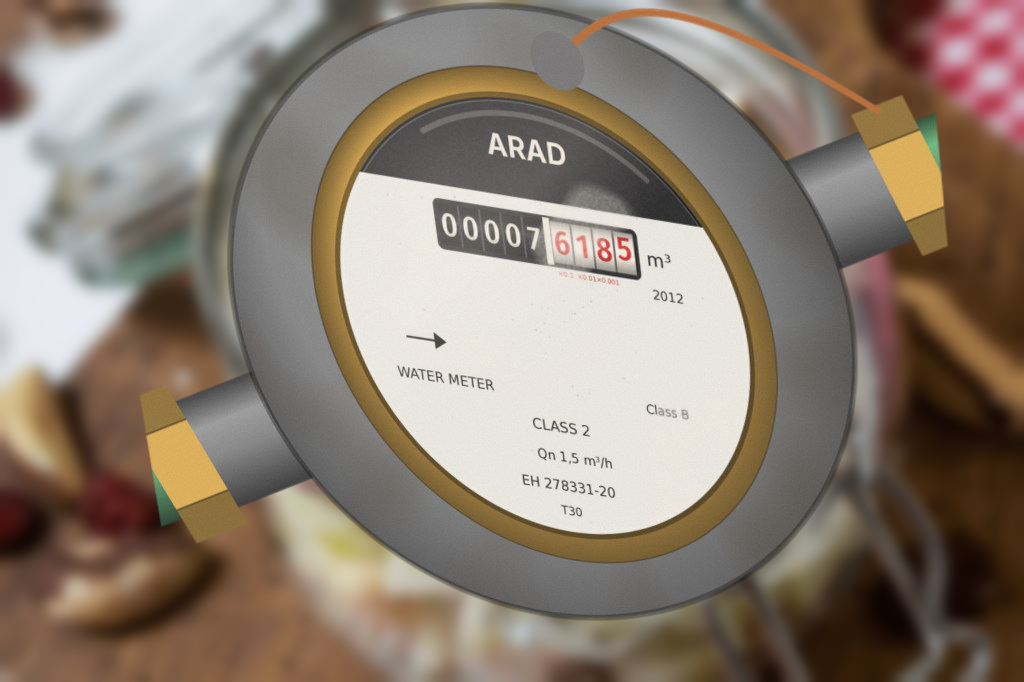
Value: 7.6185; m³
